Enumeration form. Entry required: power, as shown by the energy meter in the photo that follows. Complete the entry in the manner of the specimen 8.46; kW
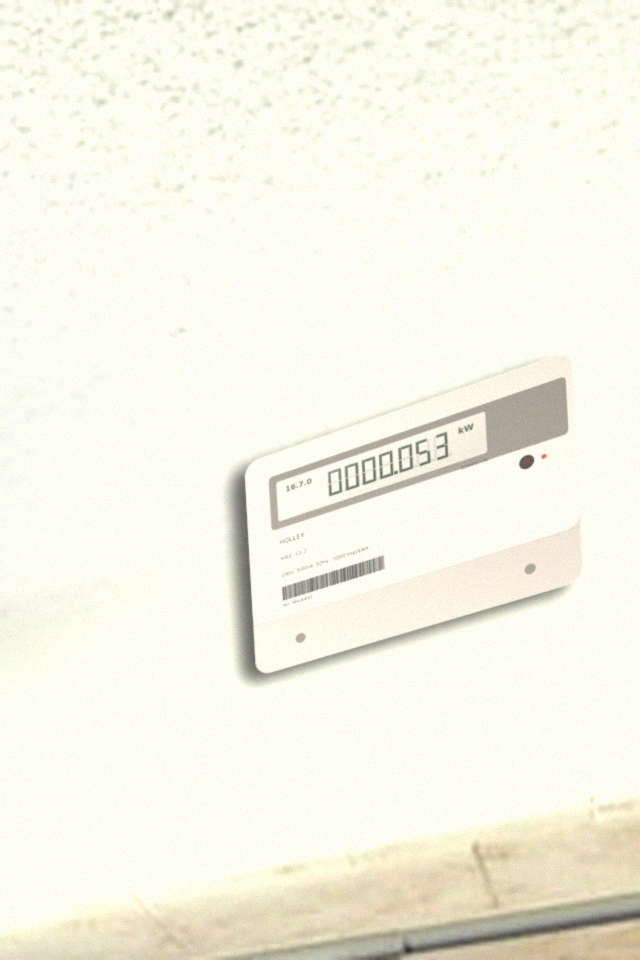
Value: 0.053; kW
